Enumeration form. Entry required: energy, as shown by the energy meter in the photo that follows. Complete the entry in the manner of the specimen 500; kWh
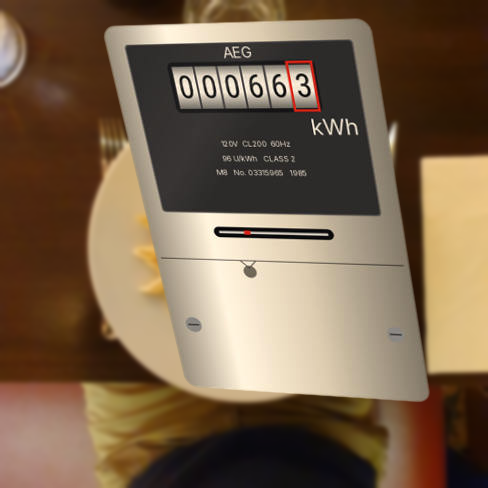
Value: 66.3; kWh
